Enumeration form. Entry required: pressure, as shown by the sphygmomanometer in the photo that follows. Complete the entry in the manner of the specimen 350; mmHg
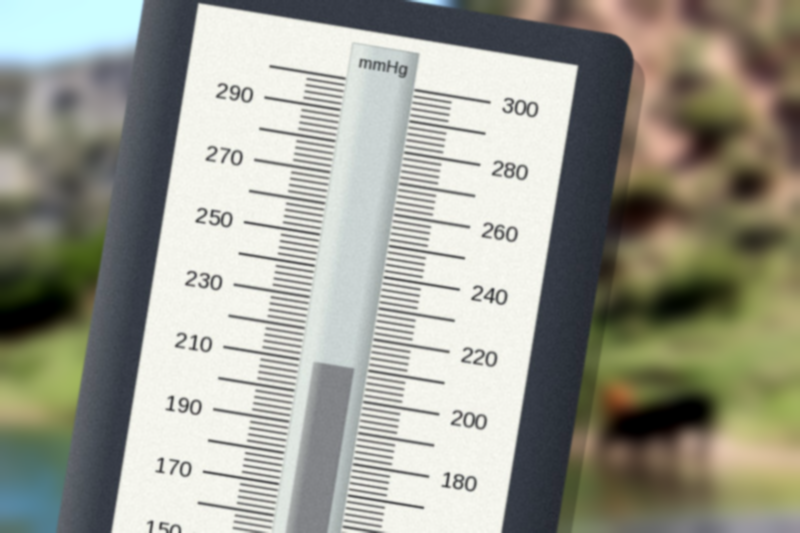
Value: 210; mmHg
